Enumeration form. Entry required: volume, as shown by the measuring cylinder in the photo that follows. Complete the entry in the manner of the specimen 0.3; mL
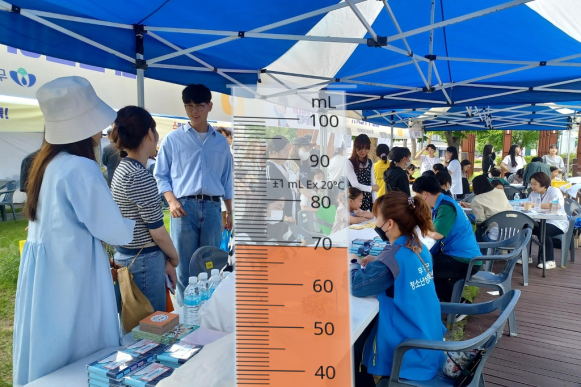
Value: 69; mL
